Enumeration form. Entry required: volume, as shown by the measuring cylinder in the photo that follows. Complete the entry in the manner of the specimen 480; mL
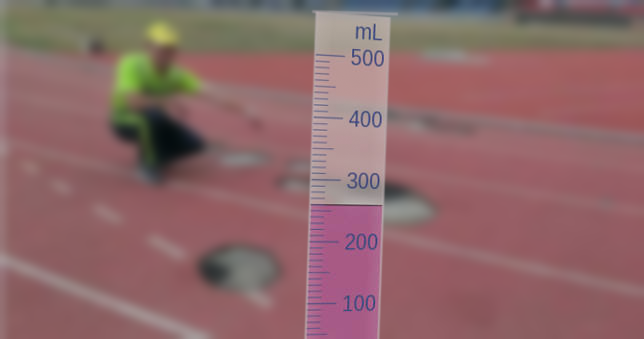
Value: 260; mL
